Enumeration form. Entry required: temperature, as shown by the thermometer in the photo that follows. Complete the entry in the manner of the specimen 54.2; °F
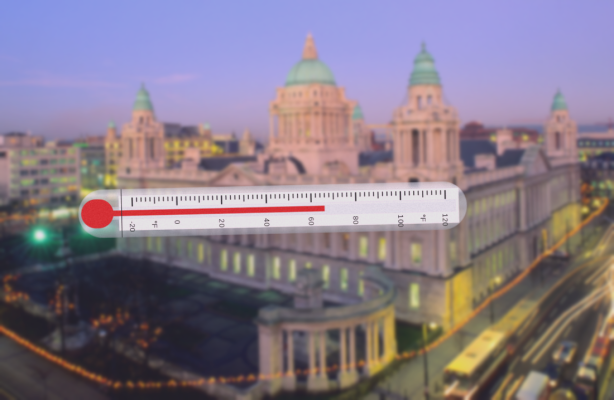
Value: 66; °F
